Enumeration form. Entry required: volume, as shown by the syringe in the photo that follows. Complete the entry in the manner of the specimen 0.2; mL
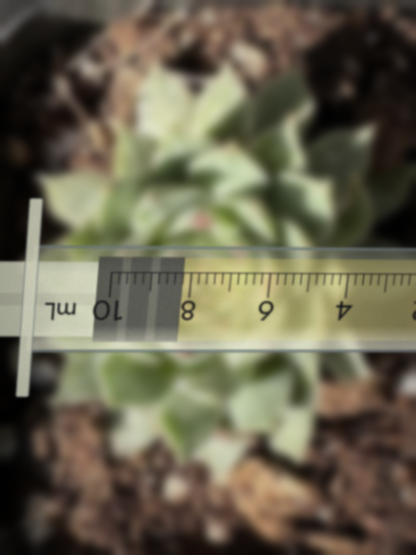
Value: 8.2; mL
